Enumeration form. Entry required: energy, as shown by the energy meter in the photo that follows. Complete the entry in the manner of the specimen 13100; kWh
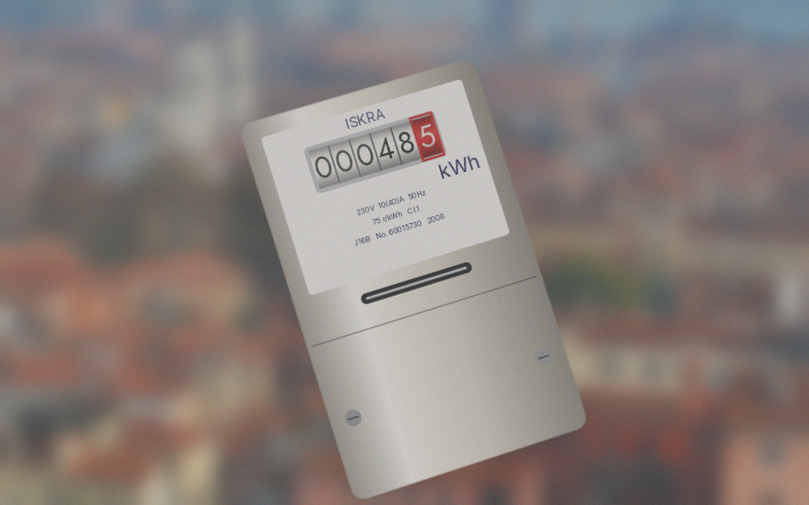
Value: 48.5; kWh
